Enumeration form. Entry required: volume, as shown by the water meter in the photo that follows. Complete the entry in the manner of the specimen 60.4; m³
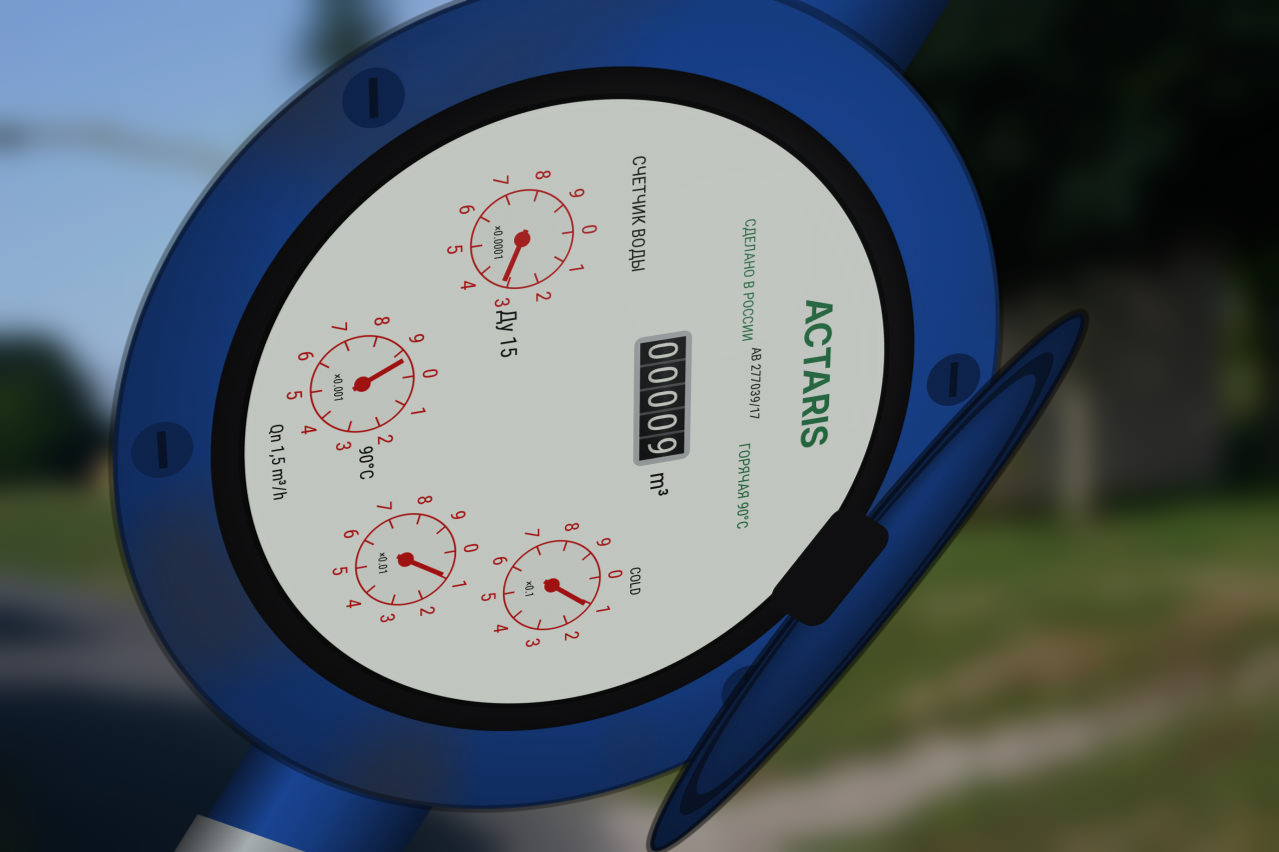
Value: 9.1093; m³
